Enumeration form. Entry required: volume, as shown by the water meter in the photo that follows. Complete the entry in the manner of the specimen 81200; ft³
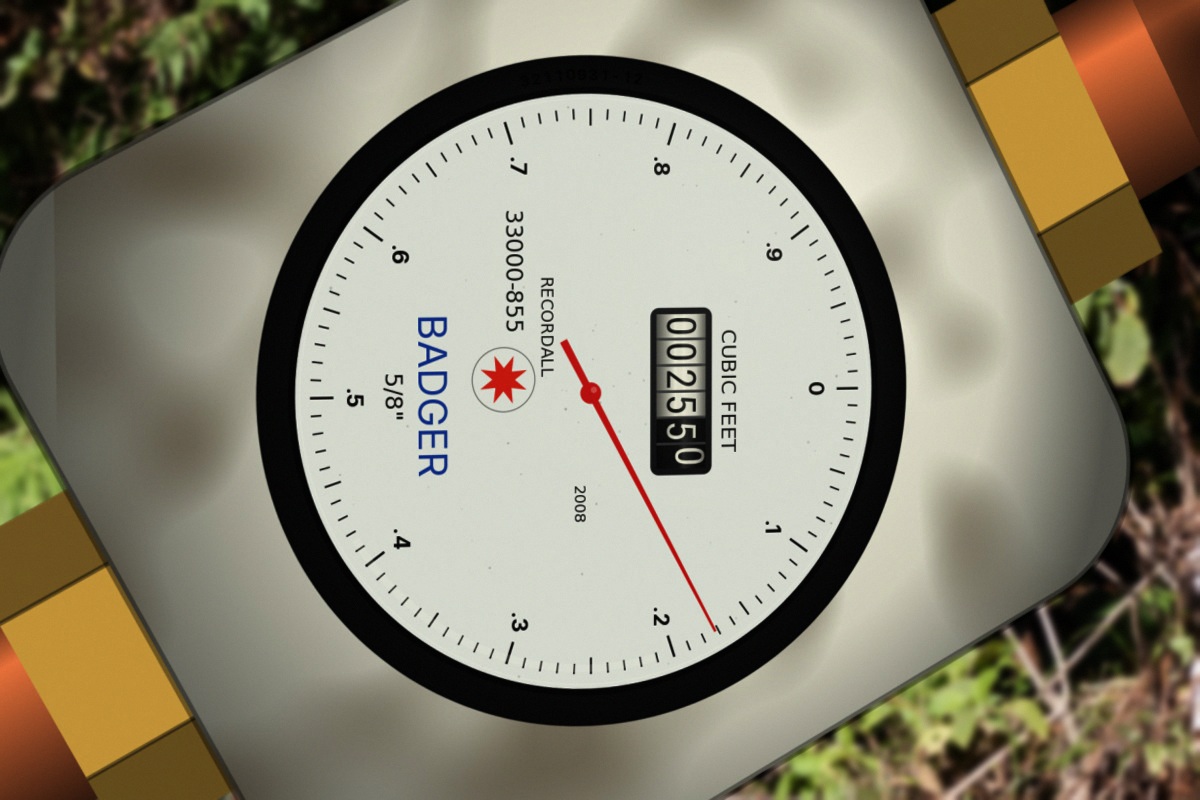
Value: 2550.17; ft³
